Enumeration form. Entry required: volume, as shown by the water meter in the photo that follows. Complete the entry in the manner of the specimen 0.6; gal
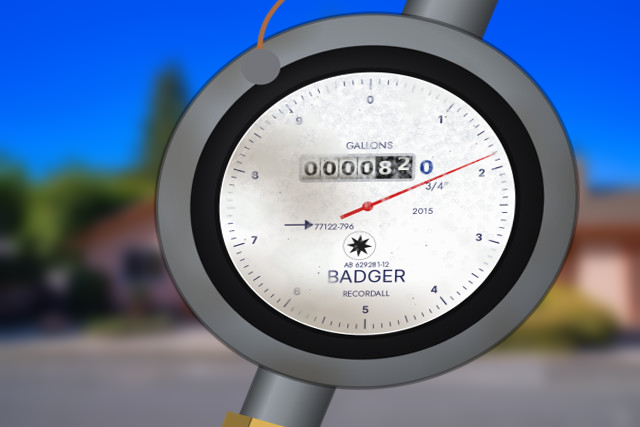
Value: 821.8; gal
